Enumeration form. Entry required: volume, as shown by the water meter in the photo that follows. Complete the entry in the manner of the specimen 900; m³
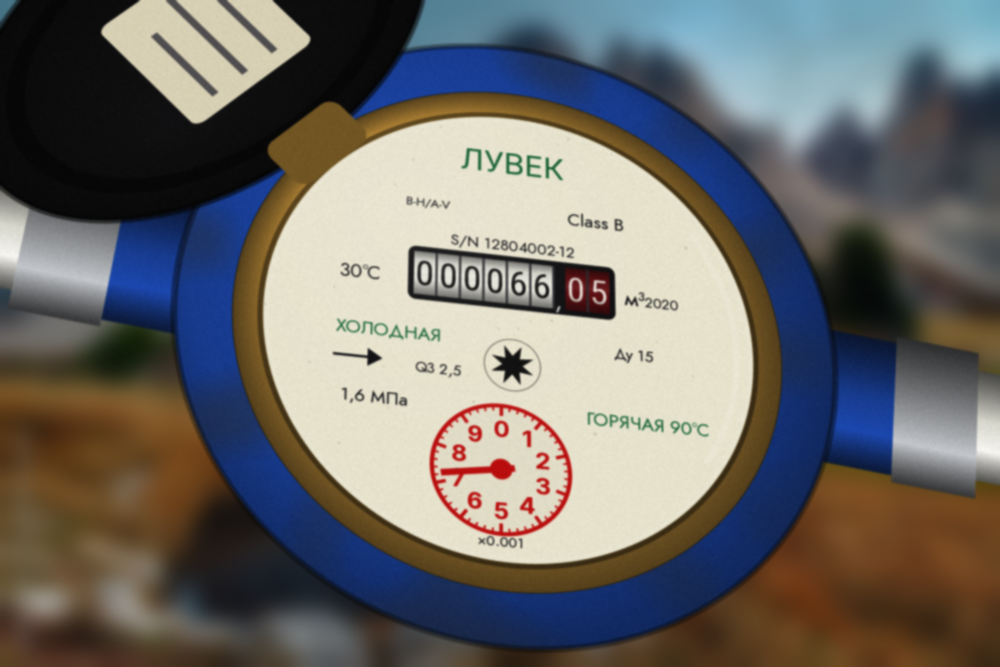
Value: 66.057; m³
